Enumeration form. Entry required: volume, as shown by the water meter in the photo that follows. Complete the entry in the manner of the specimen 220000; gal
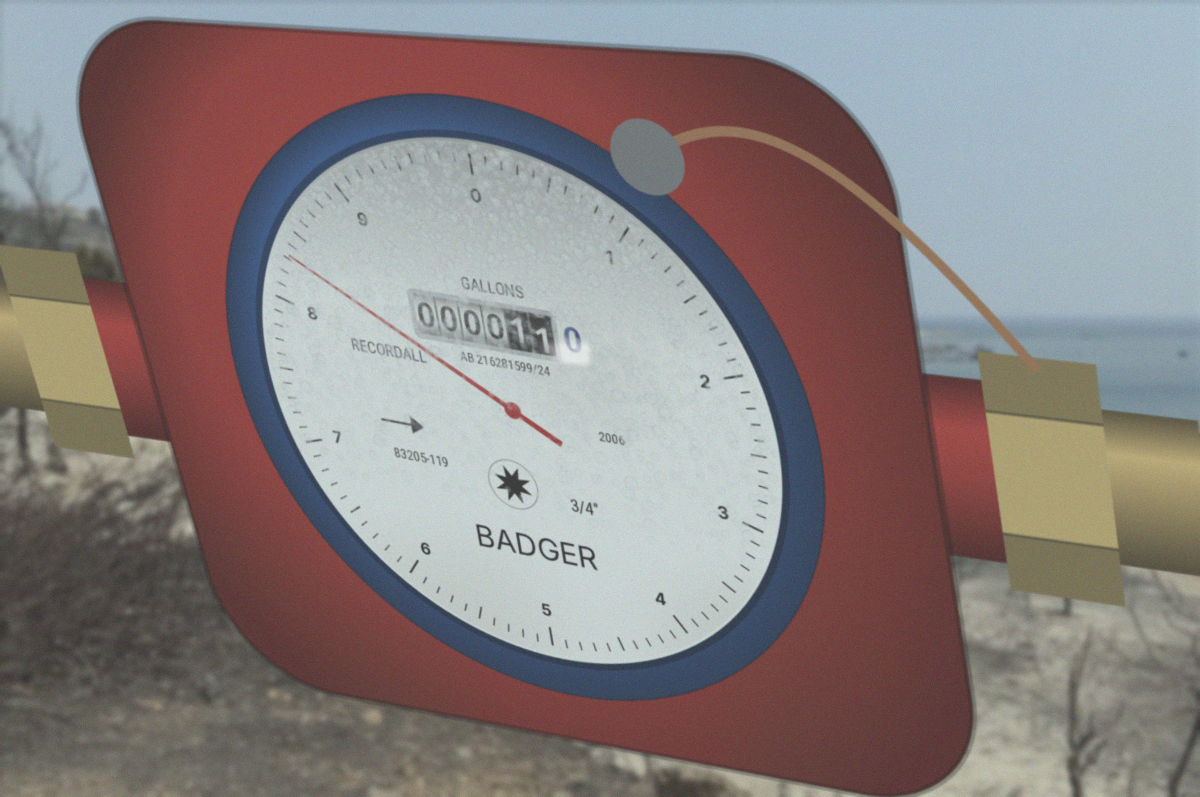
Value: 108.3; gal
